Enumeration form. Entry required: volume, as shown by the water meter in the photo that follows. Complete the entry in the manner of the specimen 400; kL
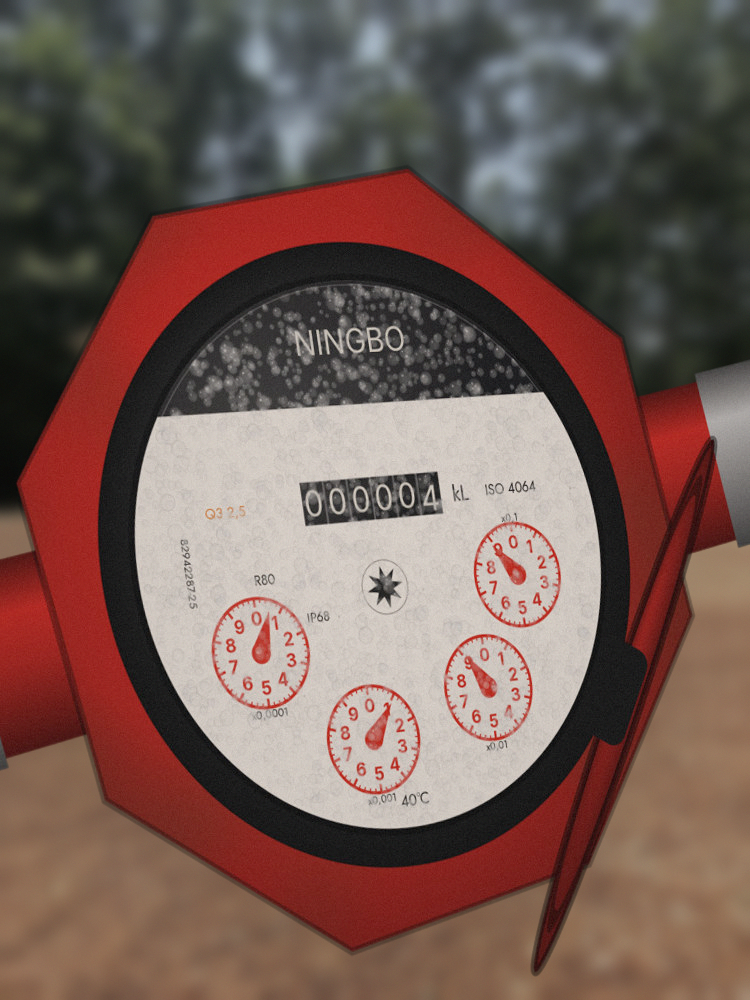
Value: 3.8910; kL
